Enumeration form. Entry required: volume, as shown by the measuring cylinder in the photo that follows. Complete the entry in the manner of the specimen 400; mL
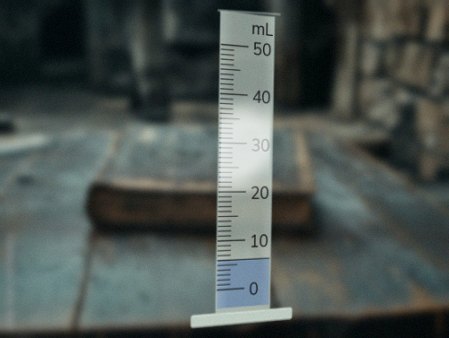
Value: 6; mL
